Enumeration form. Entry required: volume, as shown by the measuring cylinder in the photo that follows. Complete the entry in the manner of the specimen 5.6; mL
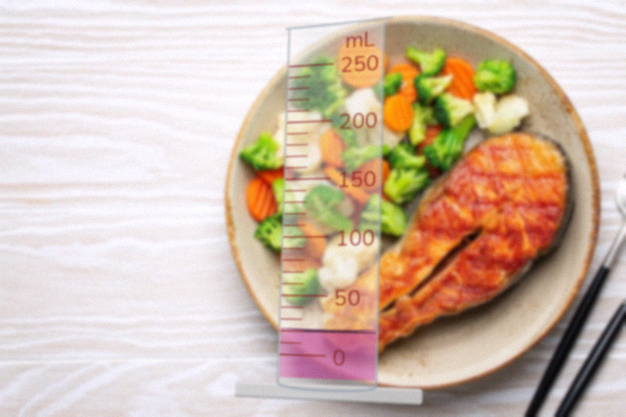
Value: 20; mL
